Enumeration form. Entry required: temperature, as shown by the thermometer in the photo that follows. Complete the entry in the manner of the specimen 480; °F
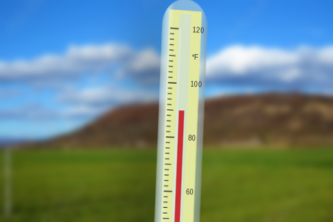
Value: 90; °F
